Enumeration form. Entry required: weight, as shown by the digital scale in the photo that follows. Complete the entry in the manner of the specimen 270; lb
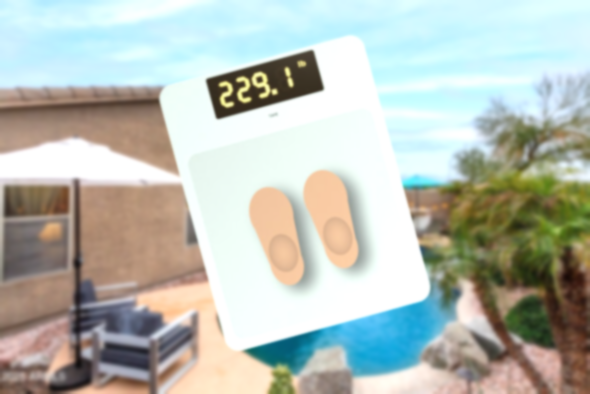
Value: 229.1; lb
